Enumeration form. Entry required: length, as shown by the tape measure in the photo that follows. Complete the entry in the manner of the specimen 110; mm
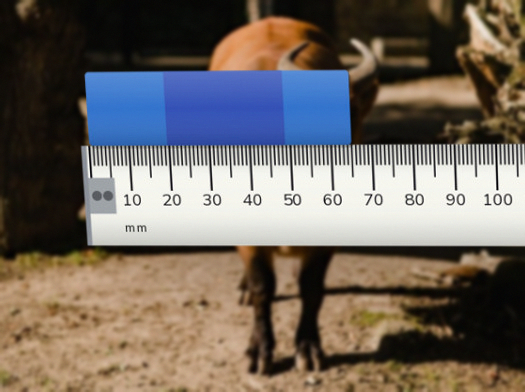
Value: 65; mm
